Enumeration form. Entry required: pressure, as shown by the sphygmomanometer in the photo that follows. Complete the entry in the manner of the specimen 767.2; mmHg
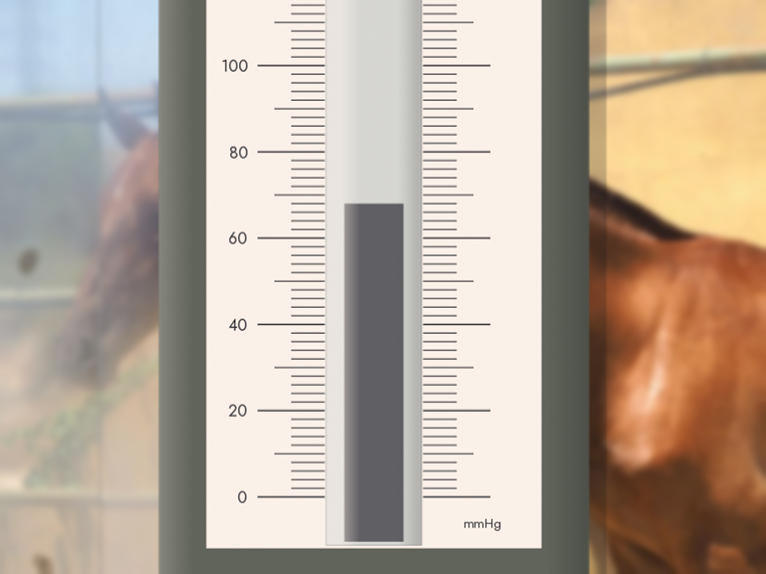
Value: 68; mmHg
